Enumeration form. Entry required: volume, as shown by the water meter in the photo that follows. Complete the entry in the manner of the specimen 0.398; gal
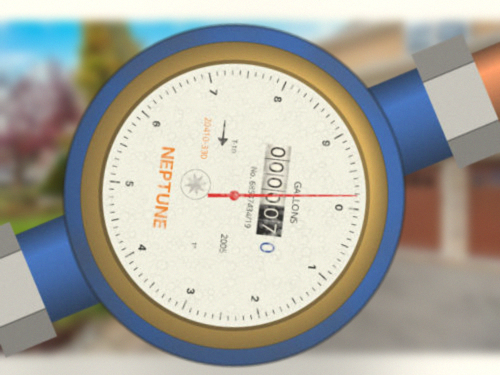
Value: 69.8; gal
